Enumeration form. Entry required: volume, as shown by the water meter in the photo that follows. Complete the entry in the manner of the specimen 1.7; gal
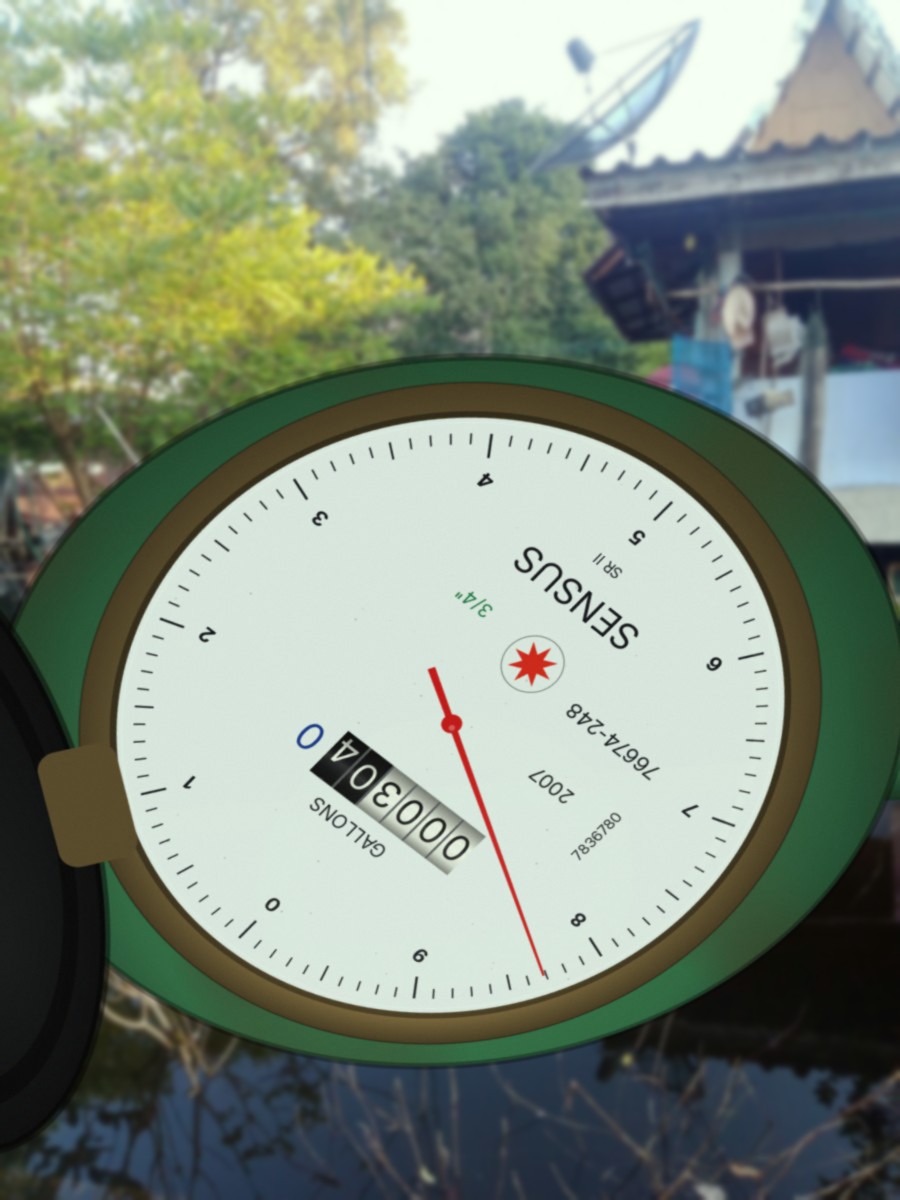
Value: 3038.3; gal
